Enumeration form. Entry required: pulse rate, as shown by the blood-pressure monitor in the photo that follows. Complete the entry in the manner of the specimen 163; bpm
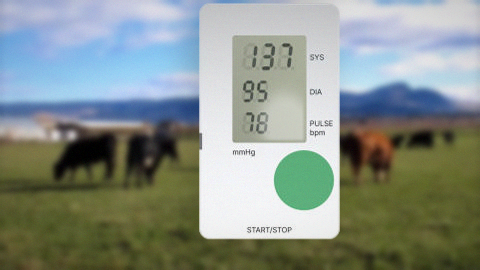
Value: 78; bpm
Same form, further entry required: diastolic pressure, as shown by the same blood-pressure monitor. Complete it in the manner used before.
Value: 95; mmHg
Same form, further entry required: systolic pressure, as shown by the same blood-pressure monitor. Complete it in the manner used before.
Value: 137; mmHg
